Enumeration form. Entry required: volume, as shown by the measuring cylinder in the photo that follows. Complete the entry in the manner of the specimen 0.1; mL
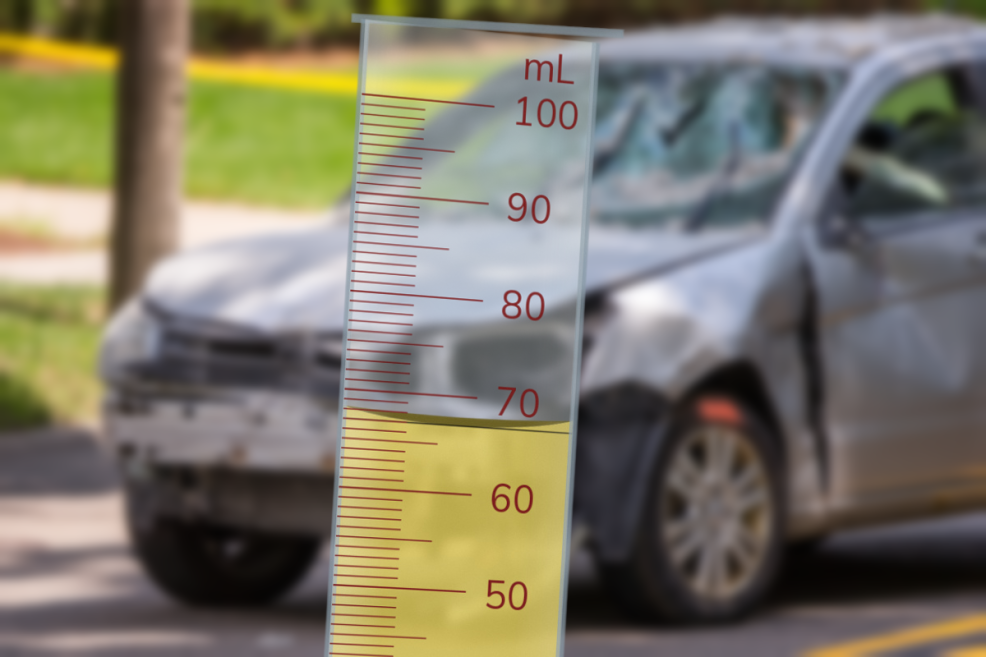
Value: 67; mL
